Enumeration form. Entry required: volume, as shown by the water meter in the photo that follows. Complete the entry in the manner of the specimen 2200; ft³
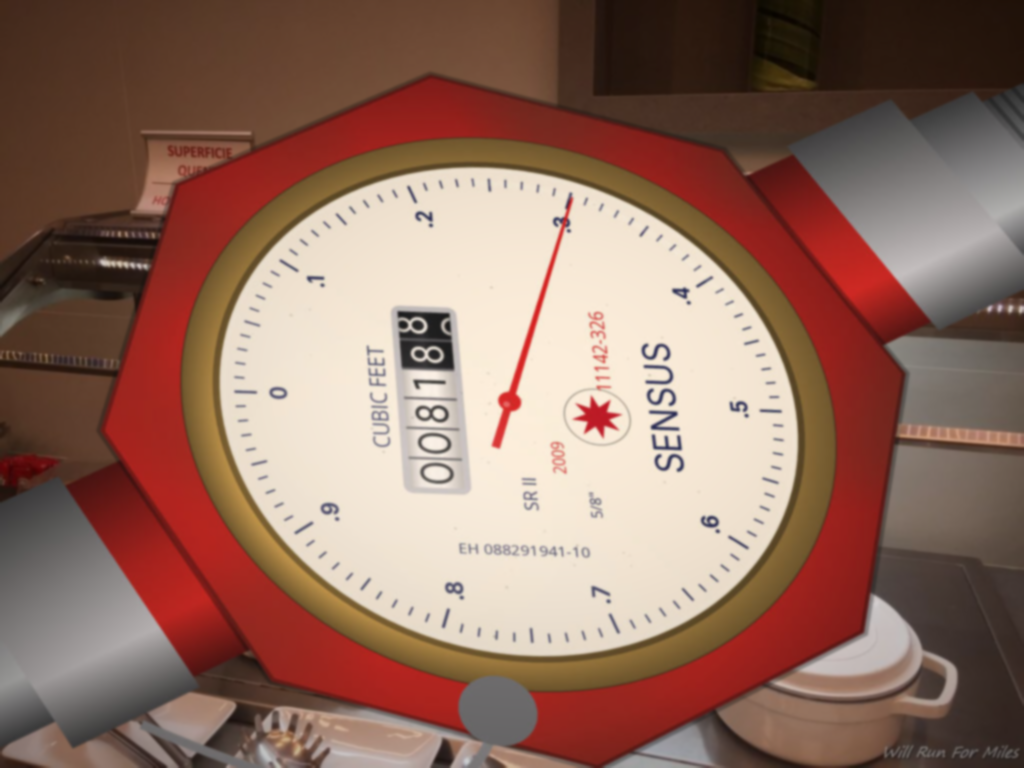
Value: 8188.30; ft³
